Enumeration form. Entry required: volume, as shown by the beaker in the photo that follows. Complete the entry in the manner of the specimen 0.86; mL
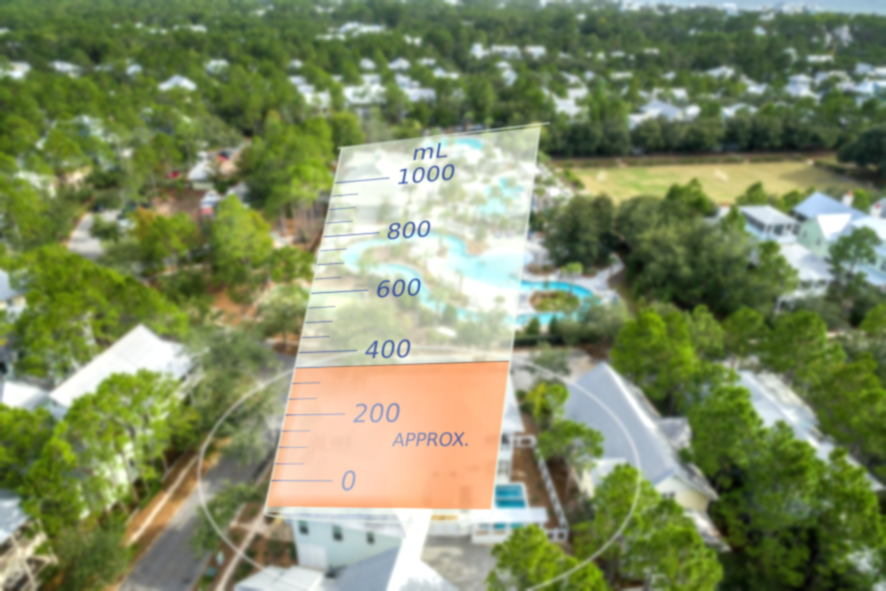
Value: 350; mL
